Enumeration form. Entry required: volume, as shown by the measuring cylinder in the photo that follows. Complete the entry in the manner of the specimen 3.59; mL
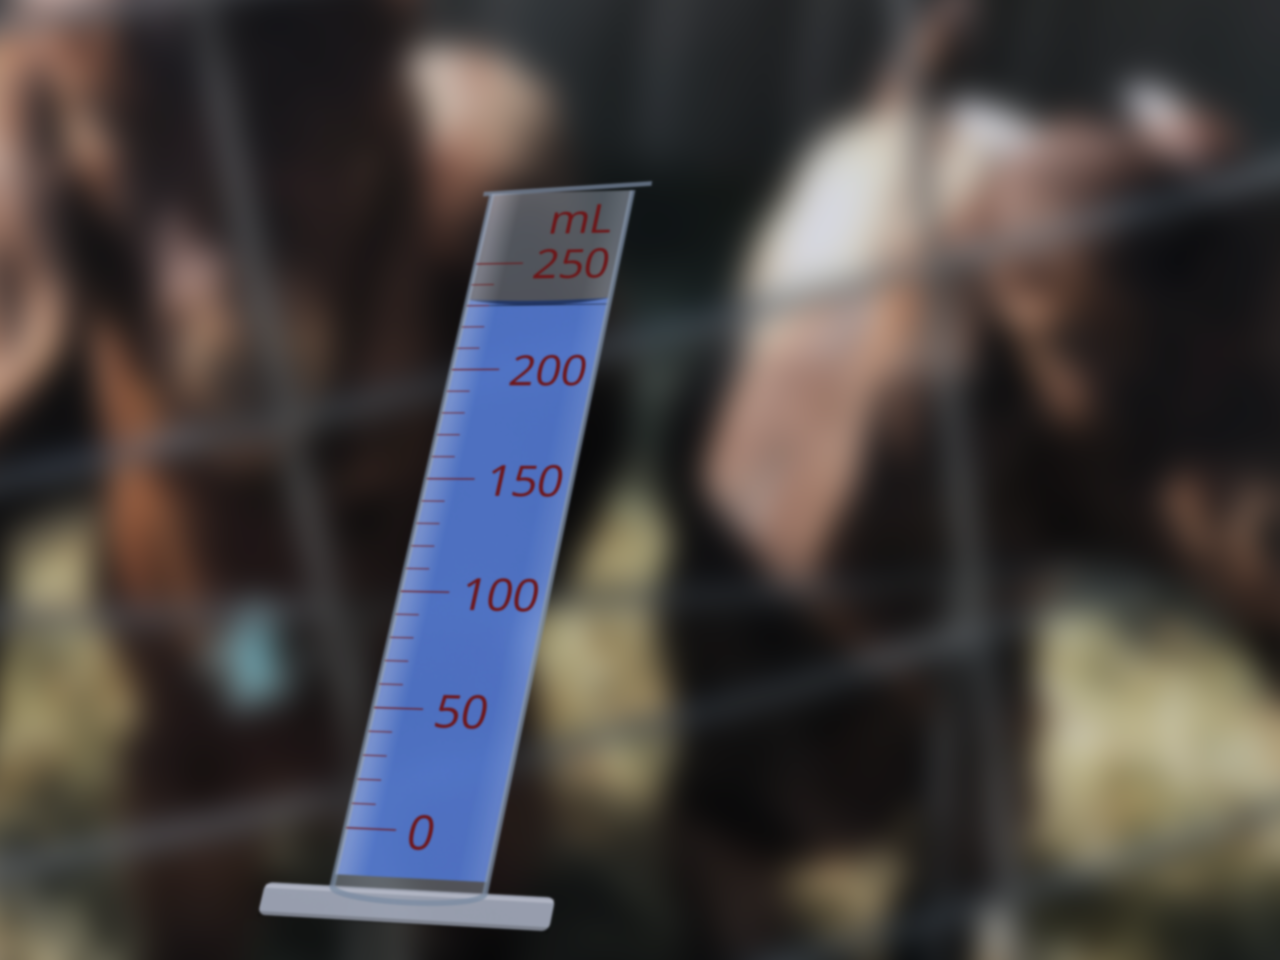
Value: 230; mL
